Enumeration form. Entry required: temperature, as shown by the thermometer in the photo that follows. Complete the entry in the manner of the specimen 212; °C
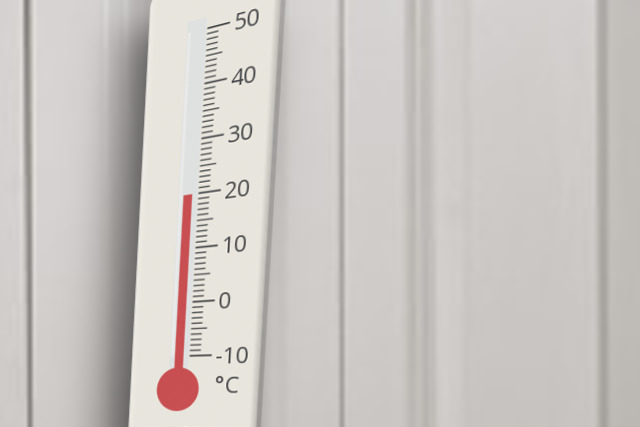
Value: 20; °C
